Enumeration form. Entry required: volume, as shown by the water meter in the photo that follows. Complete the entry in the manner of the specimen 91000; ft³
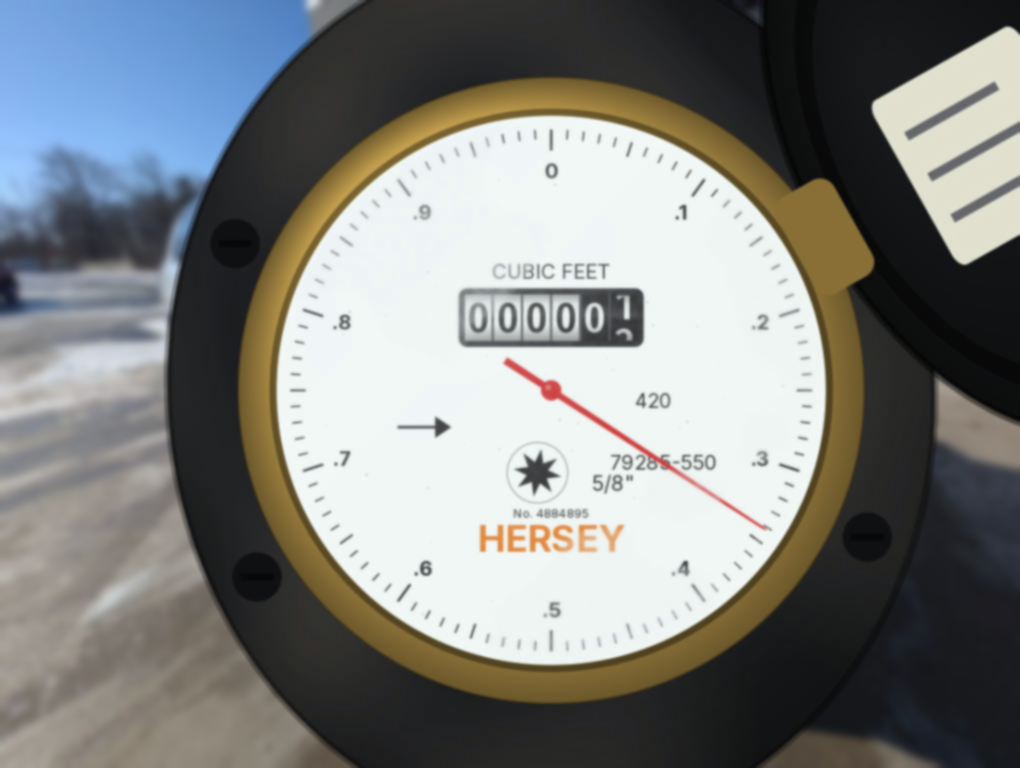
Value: 1.34; ft³
